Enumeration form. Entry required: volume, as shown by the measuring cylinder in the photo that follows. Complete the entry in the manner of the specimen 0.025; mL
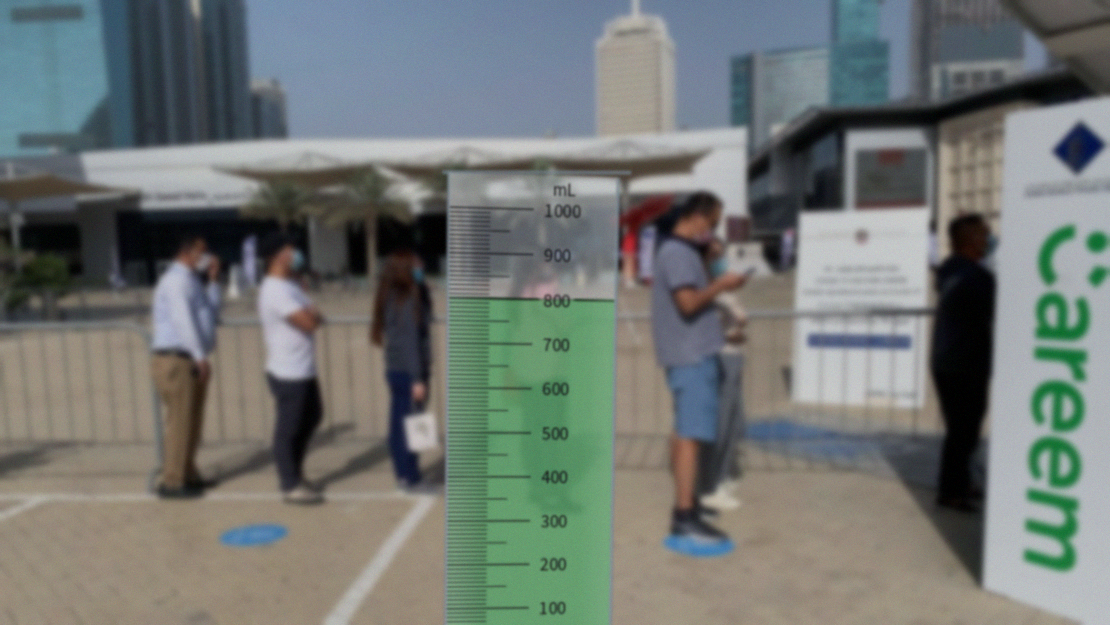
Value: 800; mL
